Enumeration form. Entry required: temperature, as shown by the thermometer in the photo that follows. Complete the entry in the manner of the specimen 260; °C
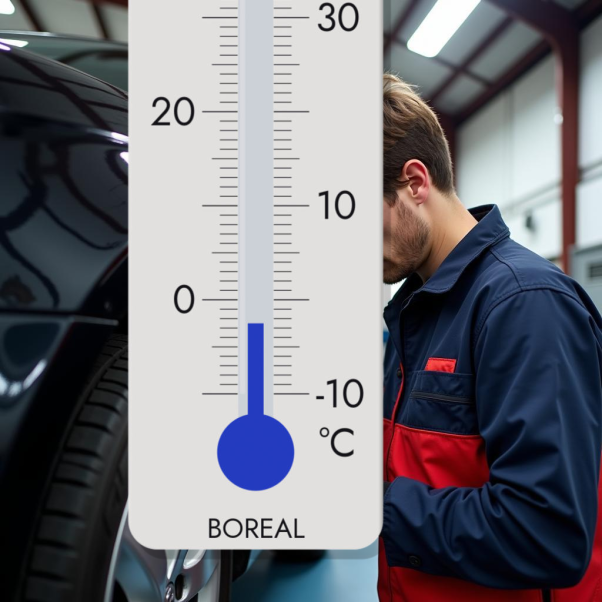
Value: -2.5; °C
